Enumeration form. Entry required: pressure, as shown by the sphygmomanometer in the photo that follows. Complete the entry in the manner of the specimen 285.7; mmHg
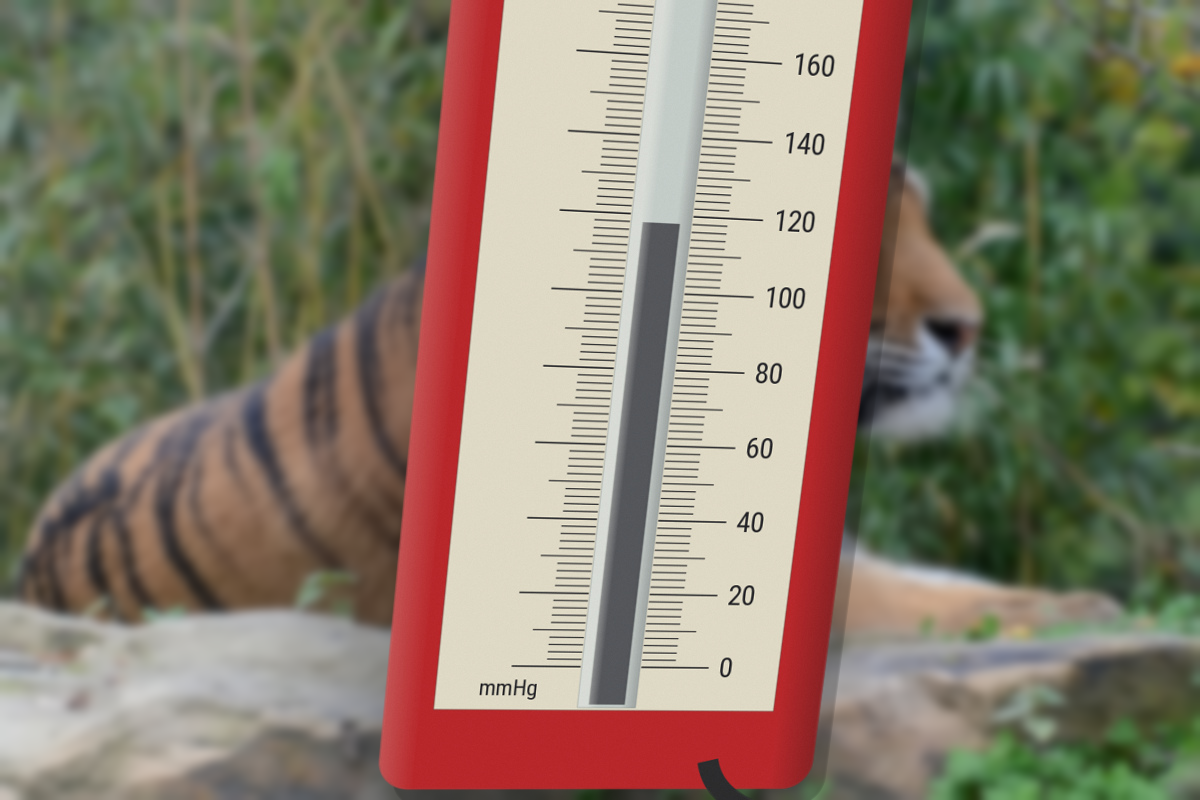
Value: 118; mmHg
